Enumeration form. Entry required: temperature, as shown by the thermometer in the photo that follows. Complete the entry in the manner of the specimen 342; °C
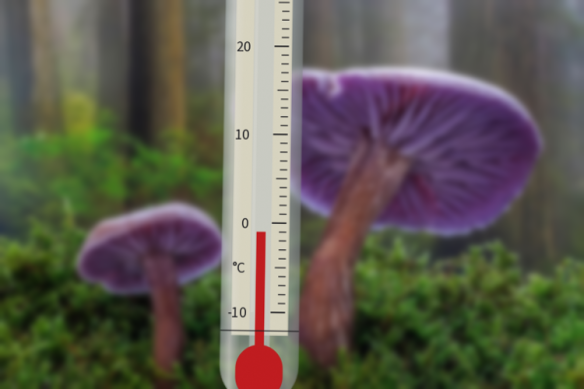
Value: -1; °C
